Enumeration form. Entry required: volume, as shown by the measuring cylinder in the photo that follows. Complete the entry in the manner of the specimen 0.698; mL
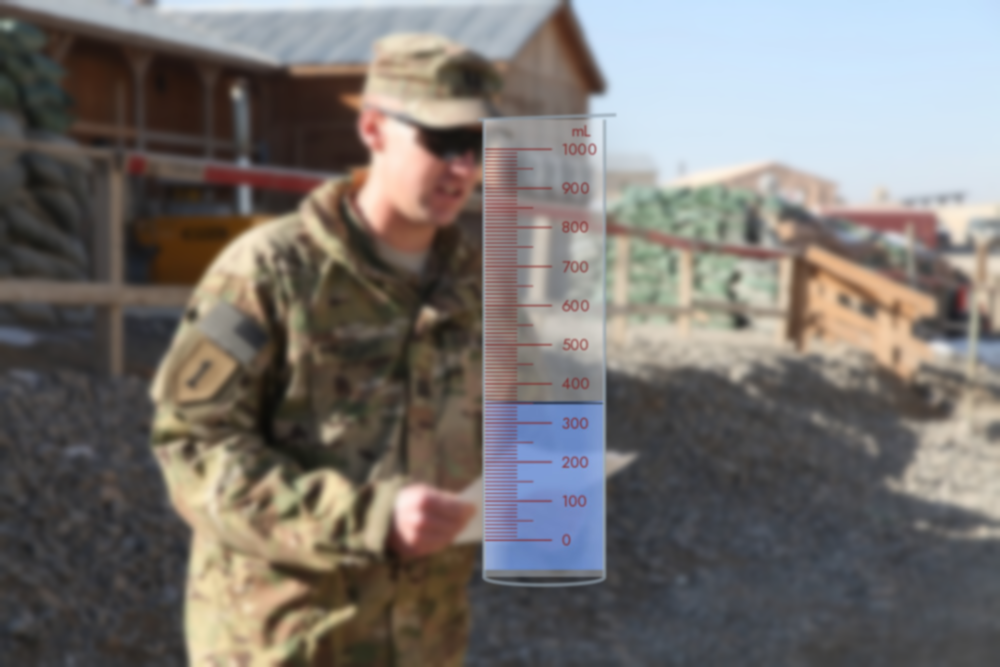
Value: 350; mL
